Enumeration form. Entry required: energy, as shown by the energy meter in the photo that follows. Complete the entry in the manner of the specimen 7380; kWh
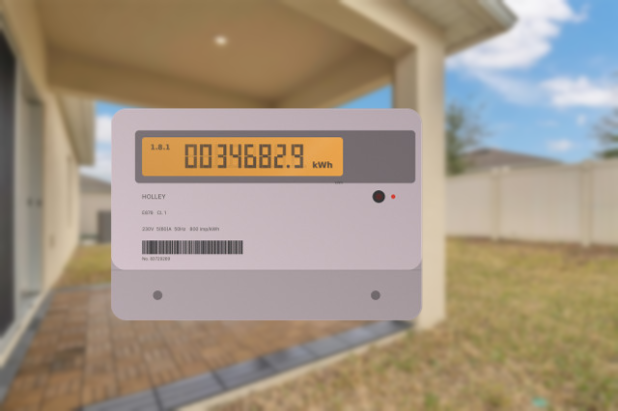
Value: 34682.9; kWh
